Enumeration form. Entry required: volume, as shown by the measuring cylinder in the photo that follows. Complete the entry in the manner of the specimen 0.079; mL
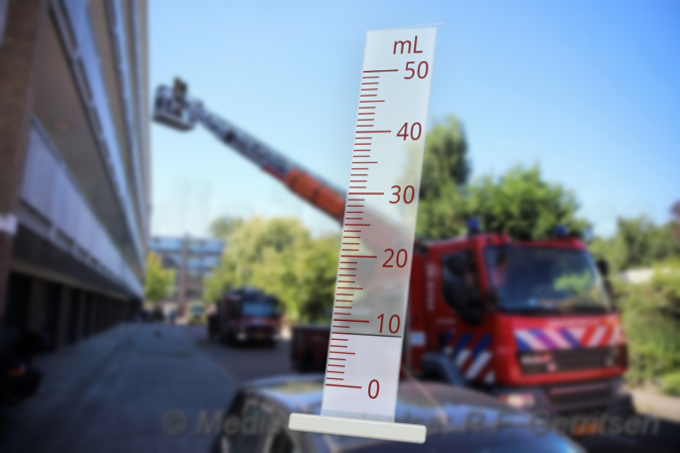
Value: 8; mL
